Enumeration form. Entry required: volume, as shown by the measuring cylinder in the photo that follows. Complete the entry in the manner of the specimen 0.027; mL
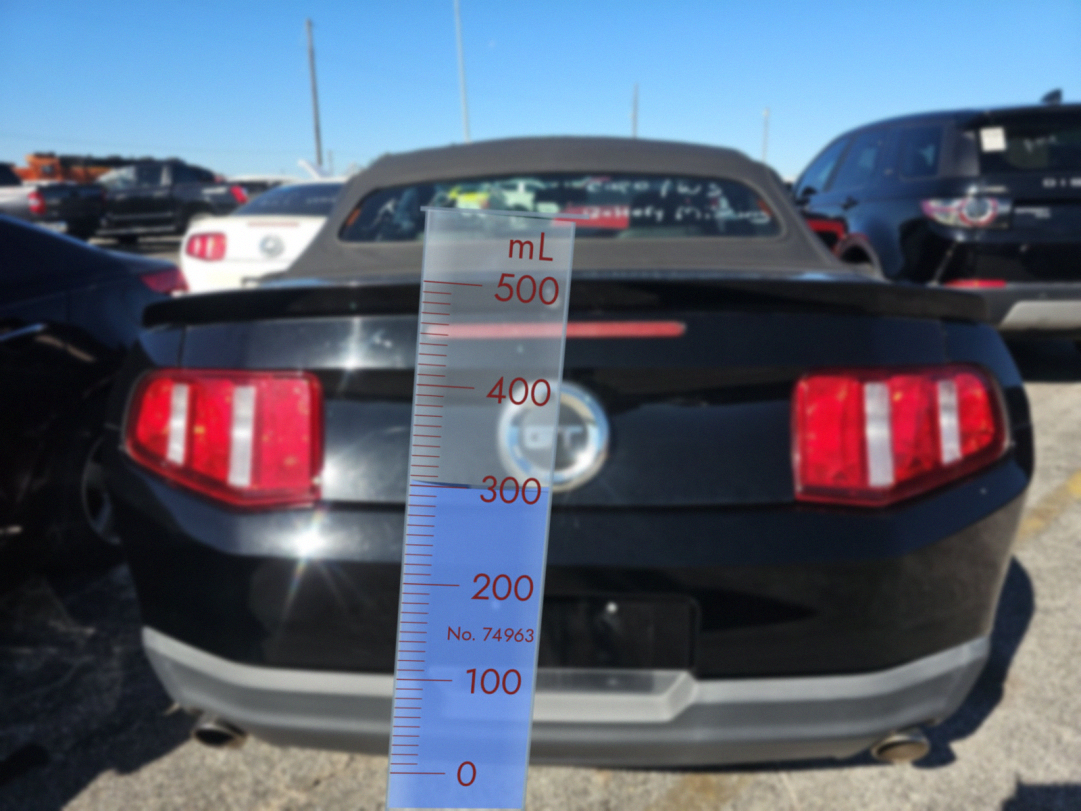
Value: 300; mL
